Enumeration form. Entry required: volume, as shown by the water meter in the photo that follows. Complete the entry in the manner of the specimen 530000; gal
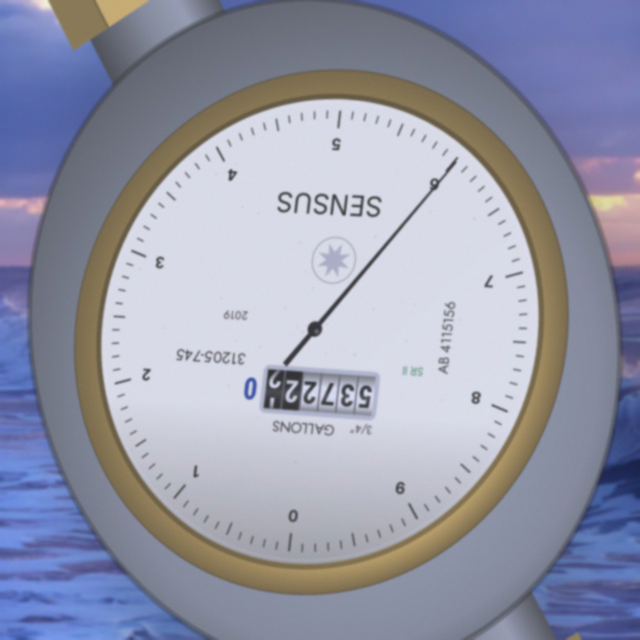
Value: 5372216.0; gal
